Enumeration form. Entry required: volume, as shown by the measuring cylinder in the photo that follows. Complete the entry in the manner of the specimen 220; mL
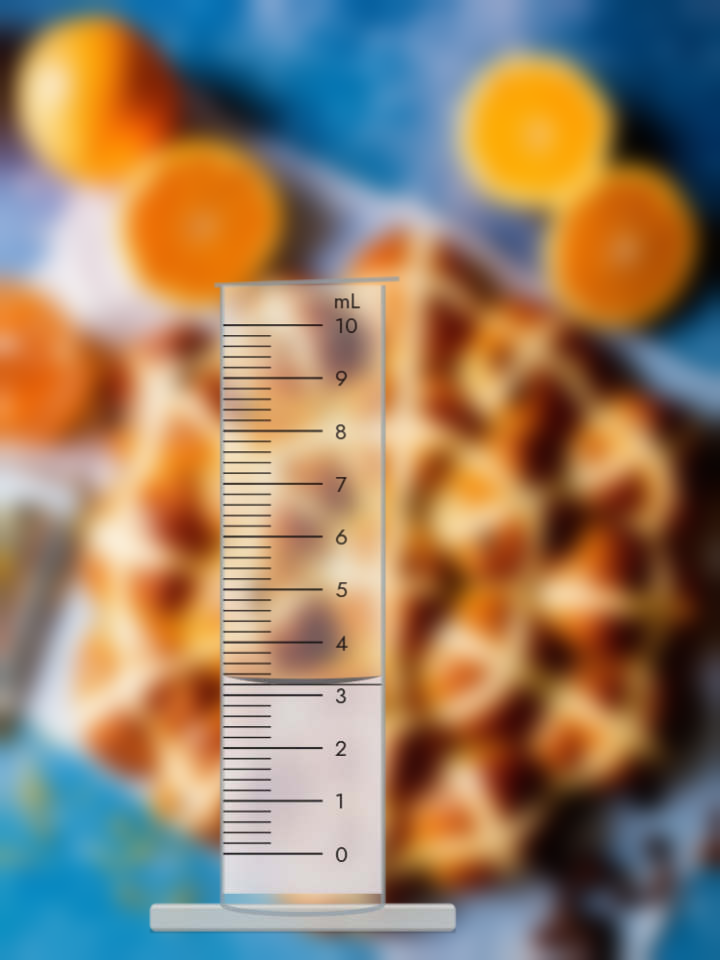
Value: 3.2; mL
